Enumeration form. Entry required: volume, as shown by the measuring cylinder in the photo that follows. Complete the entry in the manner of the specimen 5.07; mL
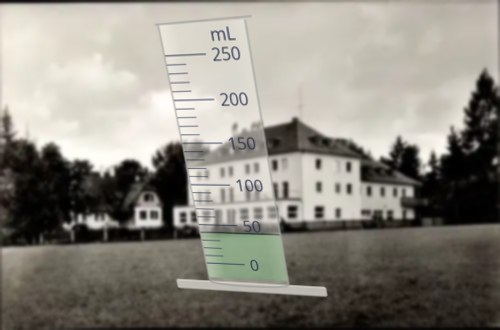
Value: 40; mL
